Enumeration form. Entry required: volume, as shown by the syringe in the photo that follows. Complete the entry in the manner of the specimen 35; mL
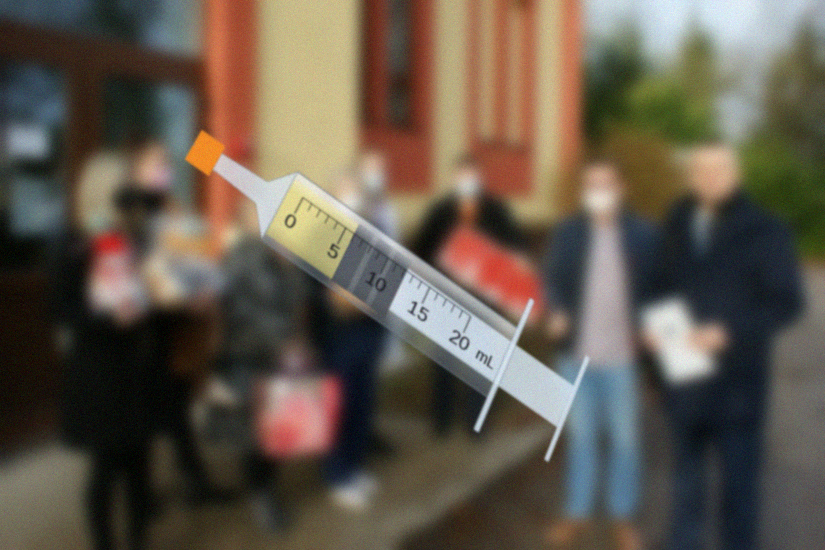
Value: 6; mL
